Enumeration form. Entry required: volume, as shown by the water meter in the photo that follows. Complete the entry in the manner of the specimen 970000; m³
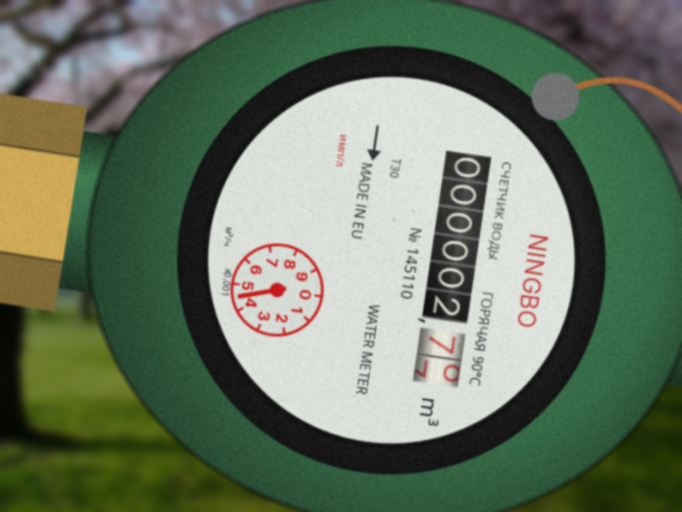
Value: 2.764; m³
